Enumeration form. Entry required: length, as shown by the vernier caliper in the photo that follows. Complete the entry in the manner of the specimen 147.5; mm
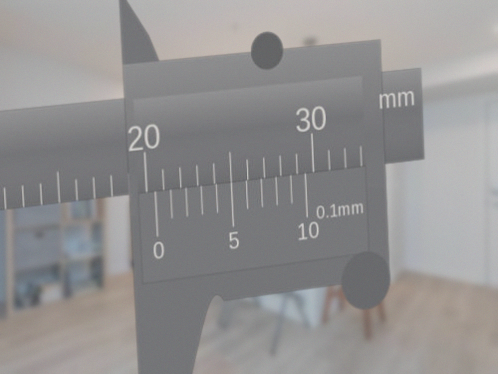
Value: 20.5; mm
